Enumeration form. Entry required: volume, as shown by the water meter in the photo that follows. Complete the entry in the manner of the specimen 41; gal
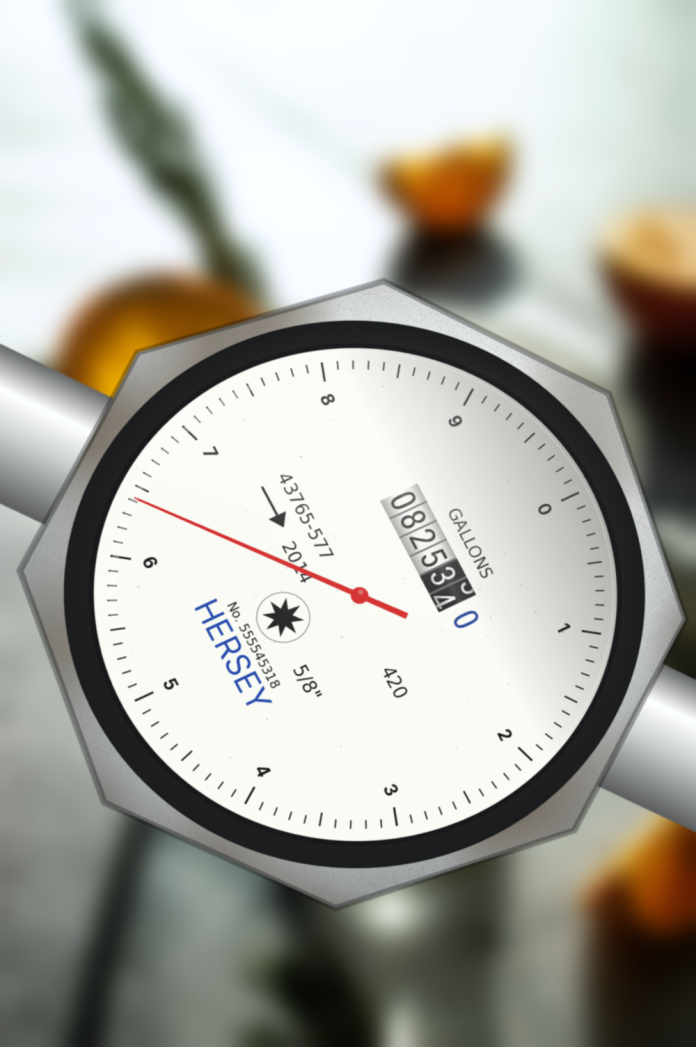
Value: 825336.4; gal
